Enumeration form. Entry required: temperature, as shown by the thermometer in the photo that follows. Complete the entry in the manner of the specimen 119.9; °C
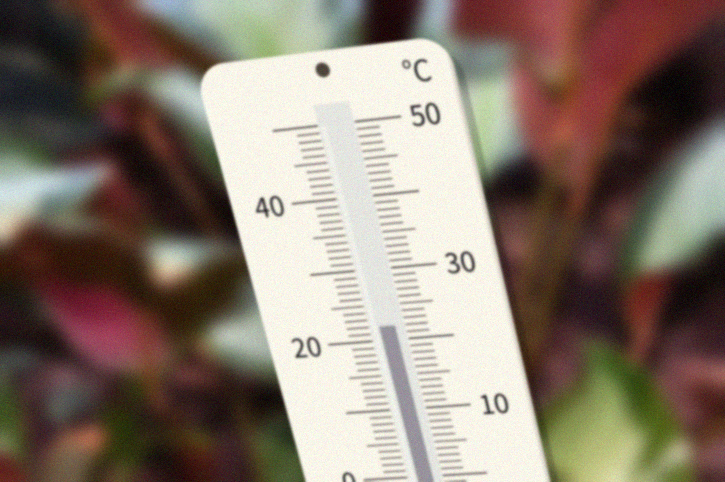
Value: 22; °C
